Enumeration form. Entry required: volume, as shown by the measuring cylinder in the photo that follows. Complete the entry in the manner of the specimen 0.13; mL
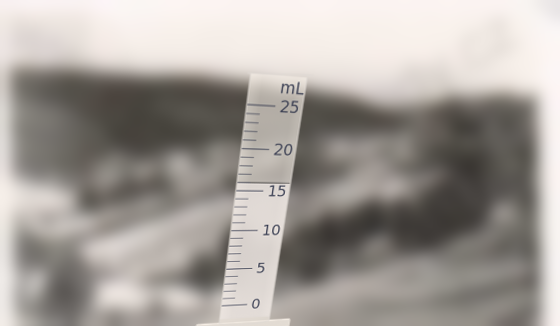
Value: 16; mL
